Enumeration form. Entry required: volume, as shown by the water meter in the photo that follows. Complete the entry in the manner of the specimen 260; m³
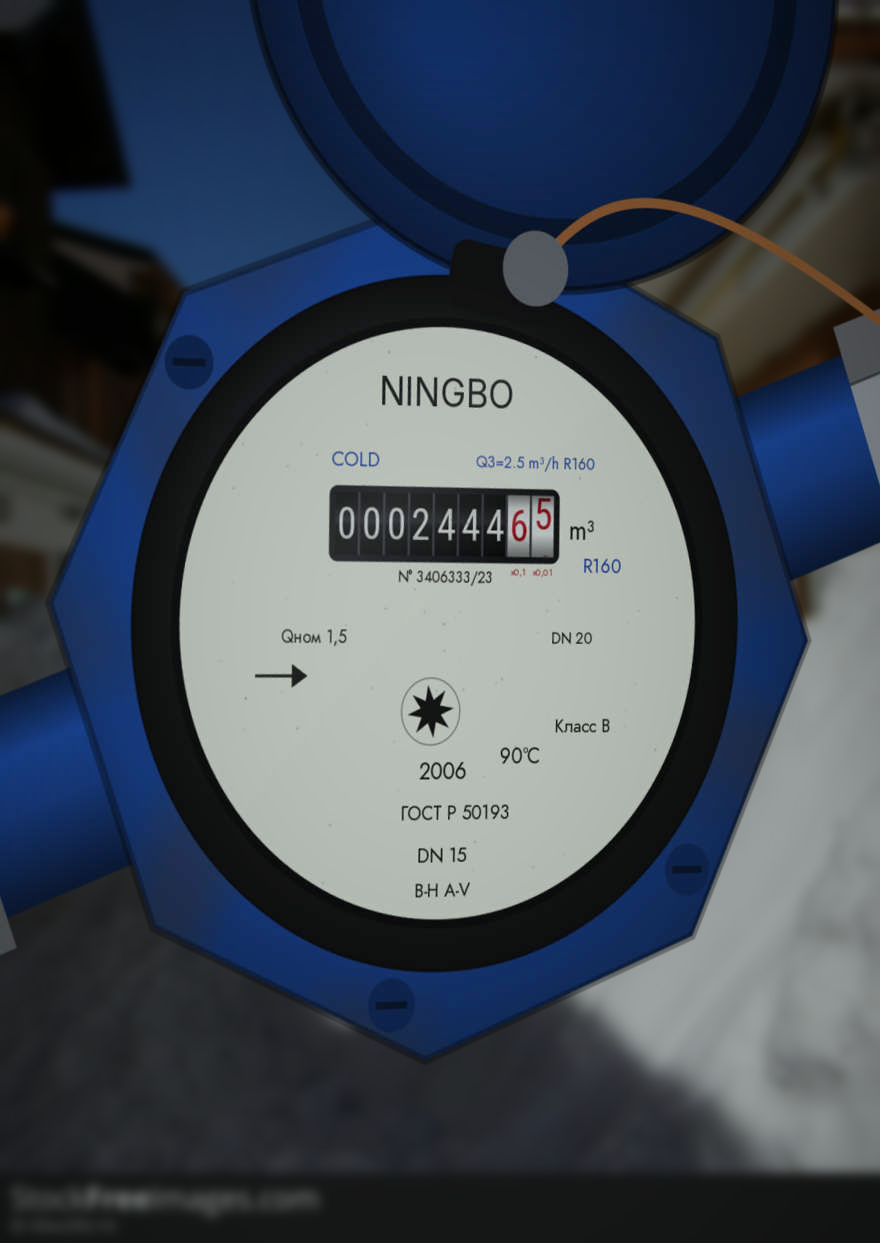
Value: 2444.65; m³
